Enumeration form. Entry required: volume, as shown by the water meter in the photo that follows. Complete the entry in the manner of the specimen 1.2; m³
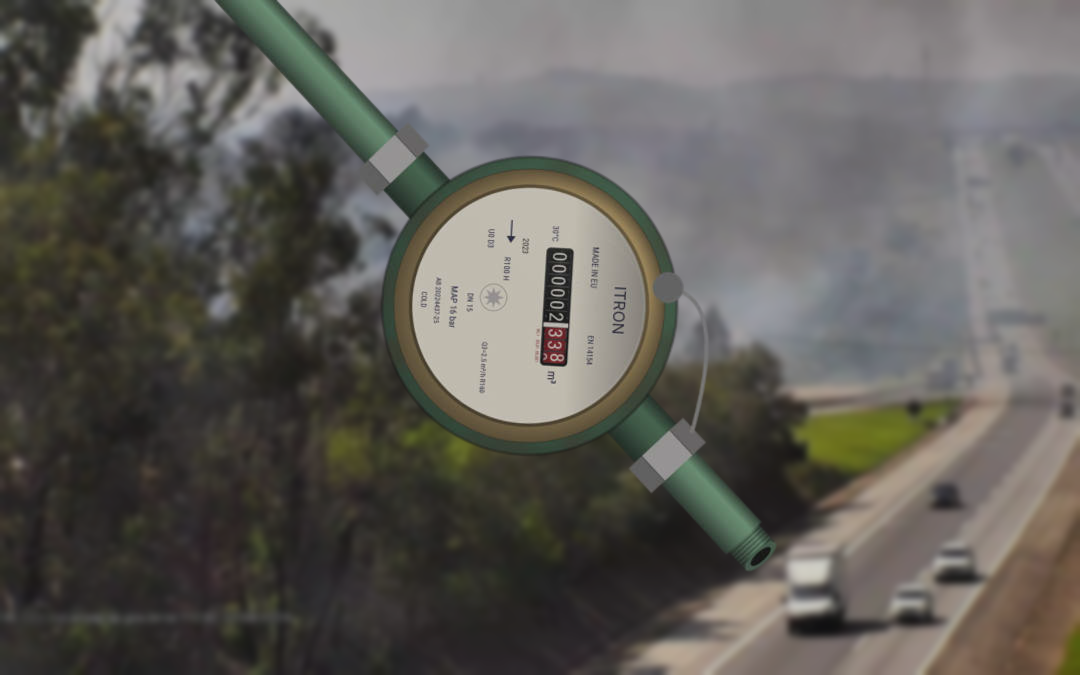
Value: 2.338; m³
